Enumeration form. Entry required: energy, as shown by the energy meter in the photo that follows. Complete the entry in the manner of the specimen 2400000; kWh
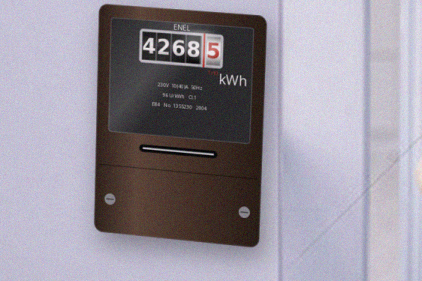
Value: 4268.5; kWh
